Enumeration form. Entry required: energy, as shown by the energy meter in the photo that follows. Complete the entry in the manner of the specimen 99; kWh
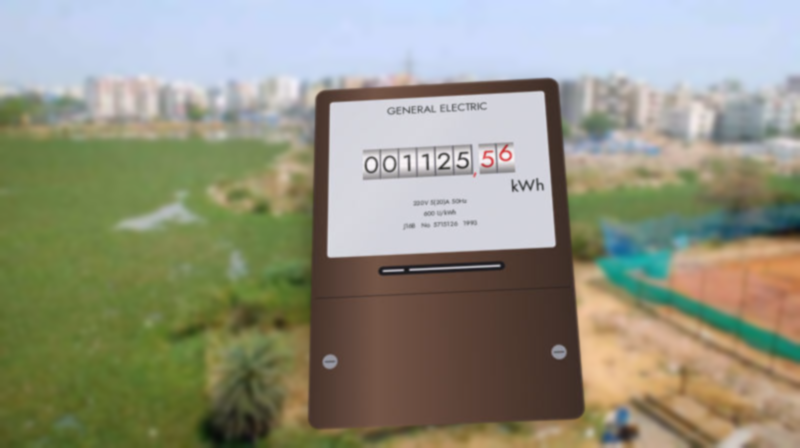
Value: 1125.56; kWh
